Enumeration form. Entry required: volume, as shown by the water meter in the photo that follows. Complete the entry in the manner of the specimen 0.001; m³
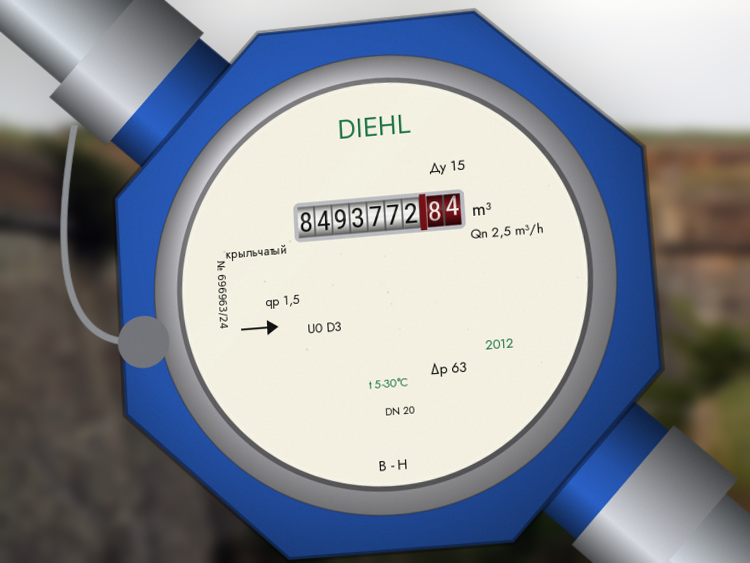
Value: 8493772.84; m³
